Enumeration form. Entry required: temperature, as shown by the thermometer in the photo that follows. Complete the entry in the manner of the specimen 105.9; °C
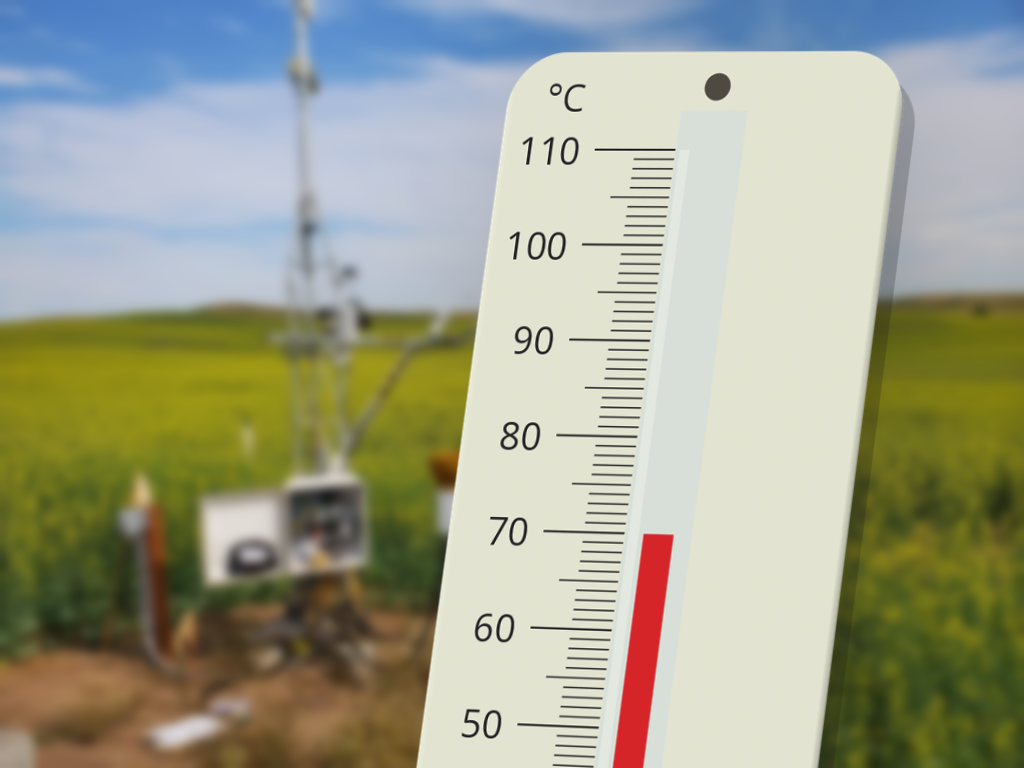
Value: 70; °C
